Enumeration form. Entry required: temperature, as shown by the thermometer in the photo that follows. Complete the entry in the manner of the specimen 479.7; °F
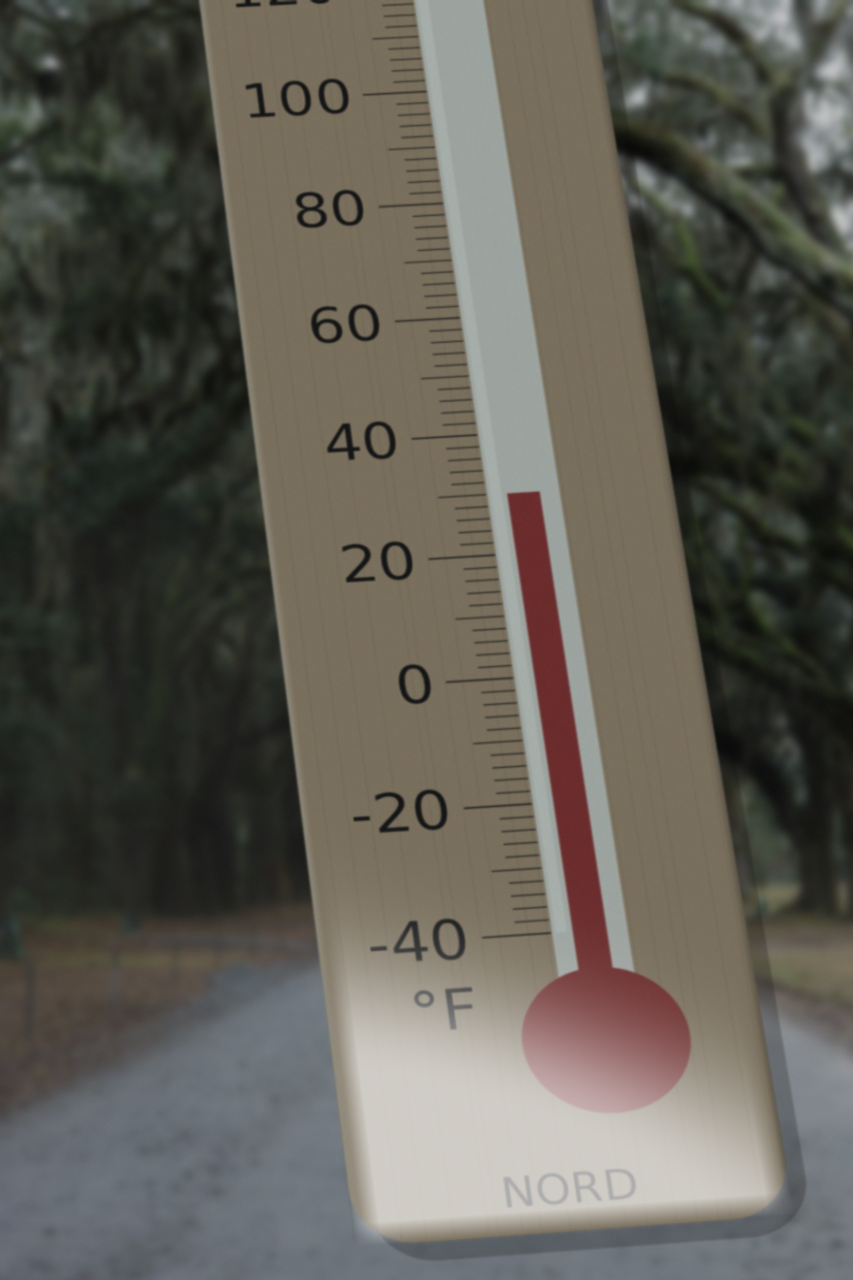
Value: 30; °F
